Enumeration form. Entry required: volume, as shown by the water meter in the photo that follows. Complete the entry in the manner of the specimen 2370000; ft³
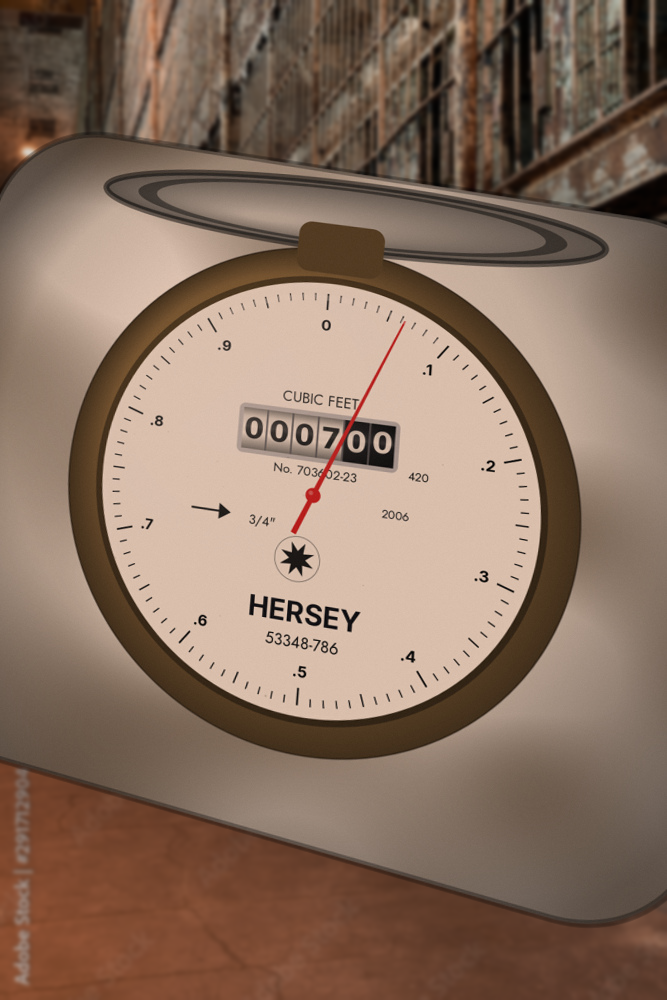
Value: 700.06; ft³
